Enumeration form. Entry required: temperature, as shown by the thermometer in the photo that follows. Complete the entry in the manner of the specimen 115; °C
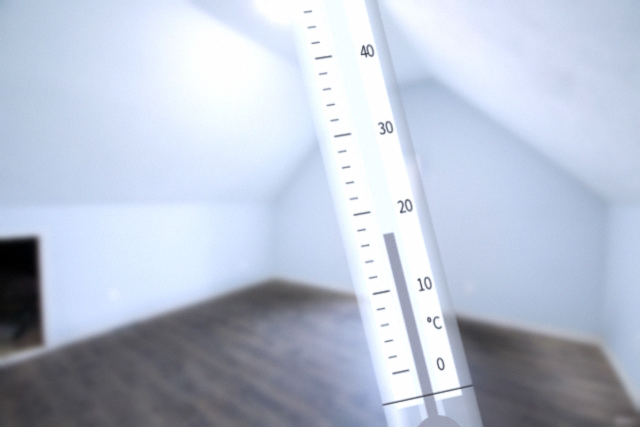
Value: 17; °C
